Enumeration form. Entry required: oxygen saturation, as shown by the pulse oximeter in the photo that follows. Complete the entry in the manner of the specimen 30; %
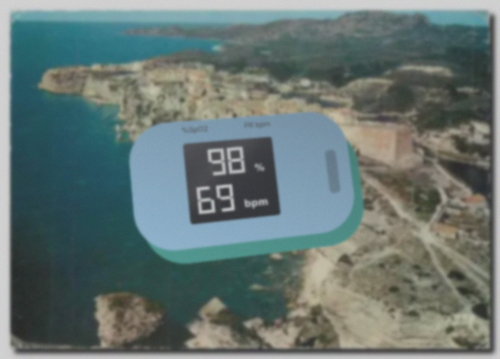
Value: 98; %
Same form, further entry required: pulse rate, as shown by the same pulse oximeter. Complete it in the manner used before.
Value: 69; bpm
